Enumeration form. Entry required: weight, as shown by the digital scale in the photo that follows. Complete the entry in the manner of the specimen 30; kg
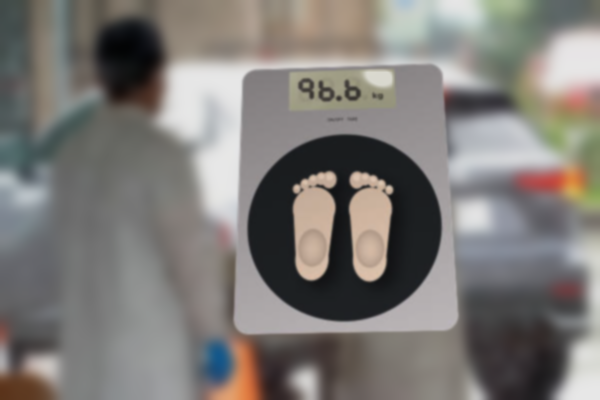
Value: 96.6; kg
